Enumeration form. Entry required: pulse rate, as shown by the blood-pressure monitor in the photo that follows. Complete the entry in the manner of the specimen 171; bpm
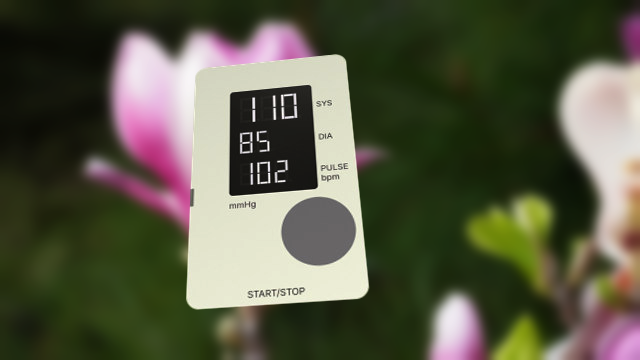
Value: 102; bpm
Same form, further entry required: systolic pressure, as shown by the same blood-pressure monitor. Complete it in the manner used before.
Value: 110; mmHg
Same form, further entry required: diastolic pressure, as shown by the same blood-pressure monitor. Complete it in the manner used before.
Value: 85; mmHg
